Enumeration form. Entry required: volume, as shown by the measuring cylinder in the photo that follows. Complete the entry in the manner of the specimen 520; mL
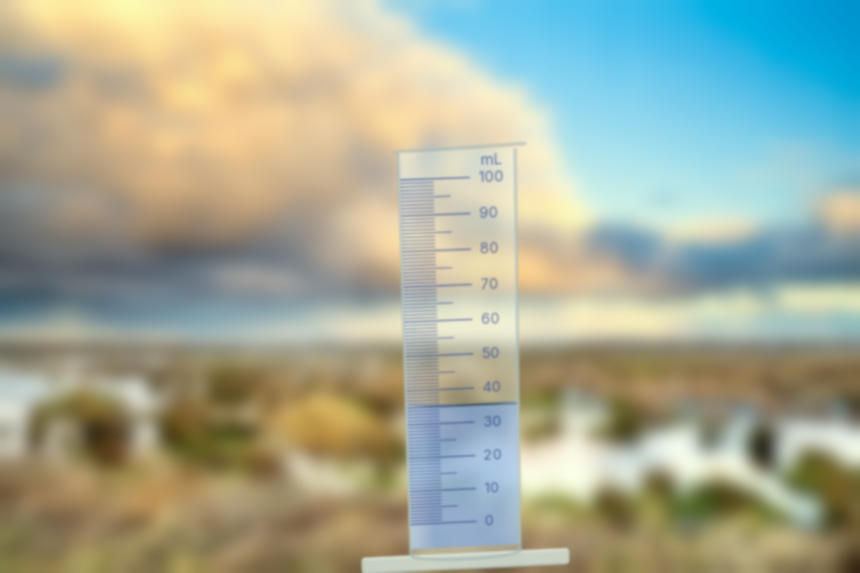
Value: 35; mL
